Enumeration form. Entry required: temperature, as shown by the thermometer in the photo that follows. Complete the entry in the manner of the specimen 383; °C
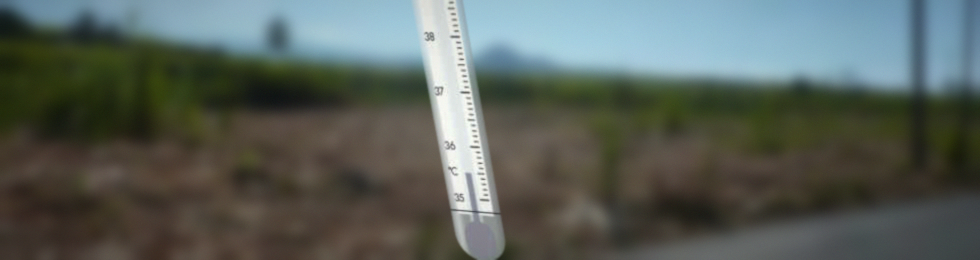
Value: 35.5; °C
